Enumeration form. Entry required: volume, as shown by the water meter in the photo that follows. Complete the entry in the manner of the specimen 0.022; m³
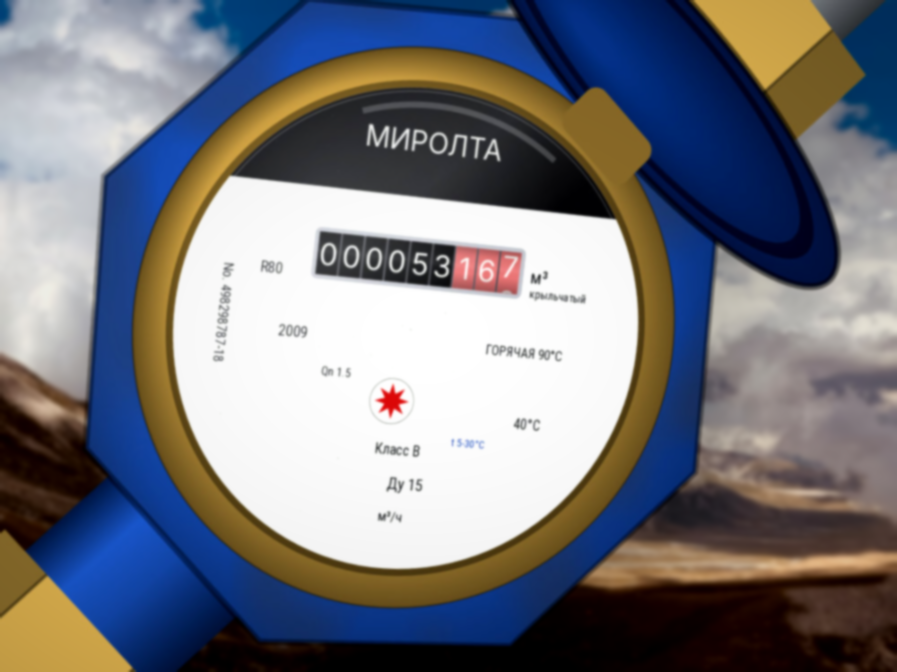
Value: 53.167; m³
